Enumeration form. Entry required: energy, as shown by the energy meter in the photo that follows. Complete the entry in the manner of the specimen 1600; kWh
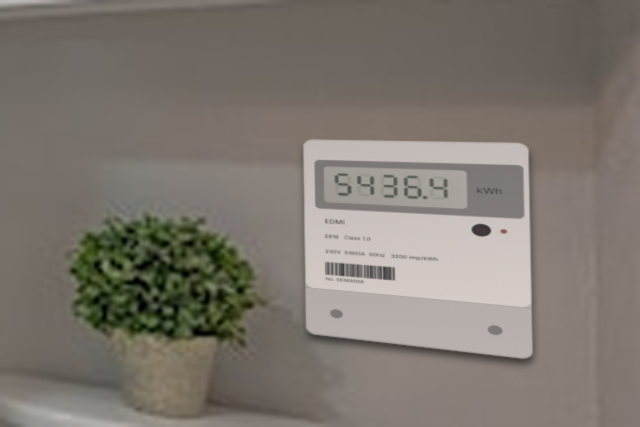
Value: 5436.4; kWh
